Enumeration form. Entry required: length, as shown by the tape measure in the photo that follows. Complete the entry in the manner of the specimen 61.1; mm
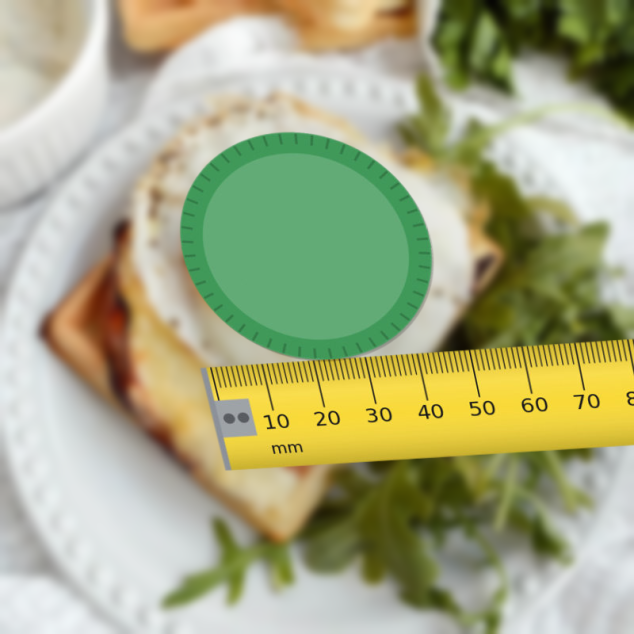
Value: 47; mm
